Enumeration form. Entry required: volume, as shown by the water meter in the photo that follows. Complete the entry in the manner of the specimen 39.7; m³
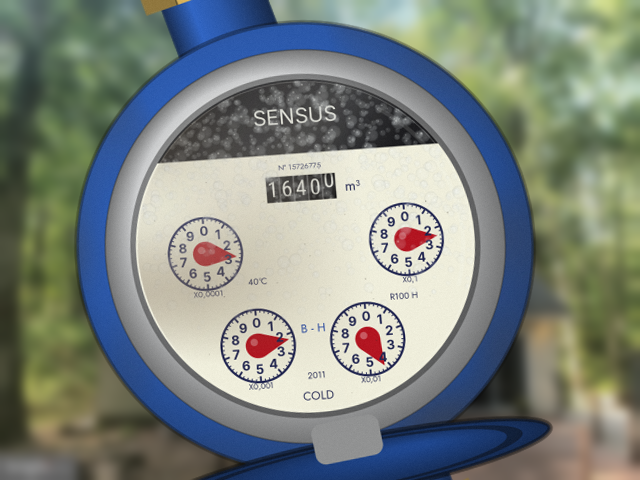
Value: 16400.2422; m³
